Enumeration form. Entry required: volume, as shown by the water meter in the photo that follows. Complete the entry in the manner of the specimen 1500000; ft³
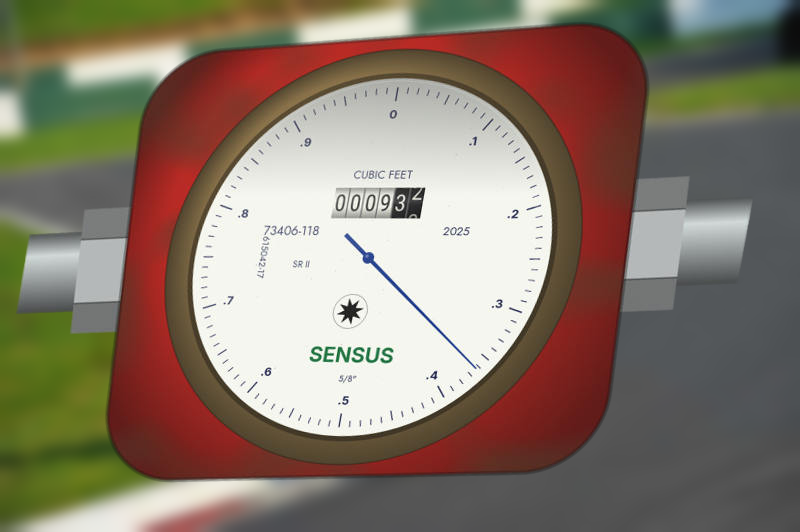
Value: 932.36; ft³
